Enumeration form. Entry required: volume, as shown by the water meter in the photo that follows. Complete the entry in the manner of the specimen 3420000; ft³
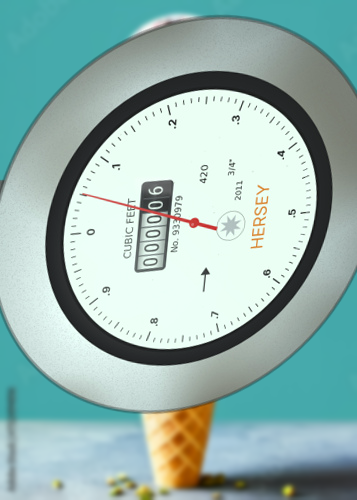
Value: 6.05; ft³
